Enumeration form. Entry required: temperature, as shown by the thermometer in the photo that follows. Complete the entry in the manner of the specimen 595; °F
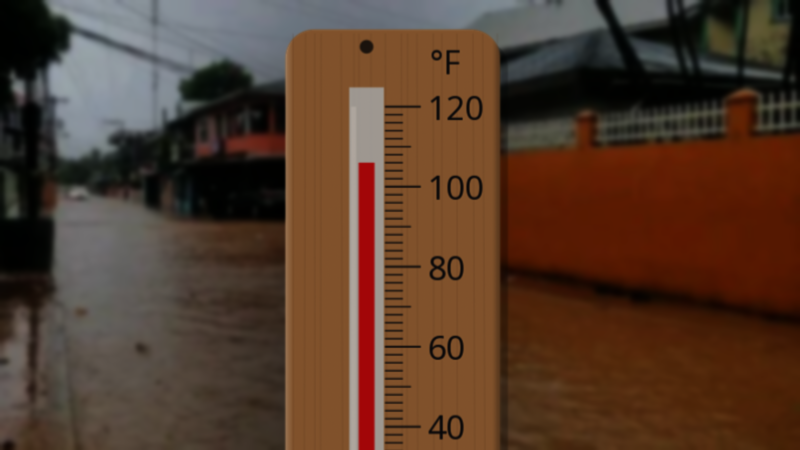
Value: 106; °F
